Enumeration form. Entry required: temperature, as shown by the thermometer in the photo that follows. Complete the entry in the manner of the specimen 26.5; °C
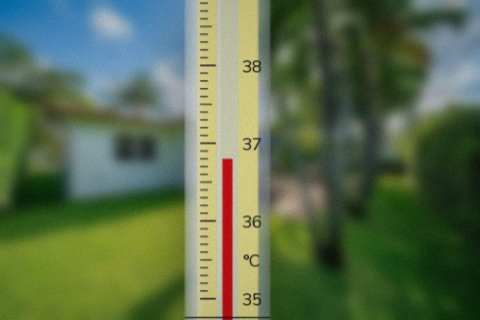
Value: 36.8; °C
